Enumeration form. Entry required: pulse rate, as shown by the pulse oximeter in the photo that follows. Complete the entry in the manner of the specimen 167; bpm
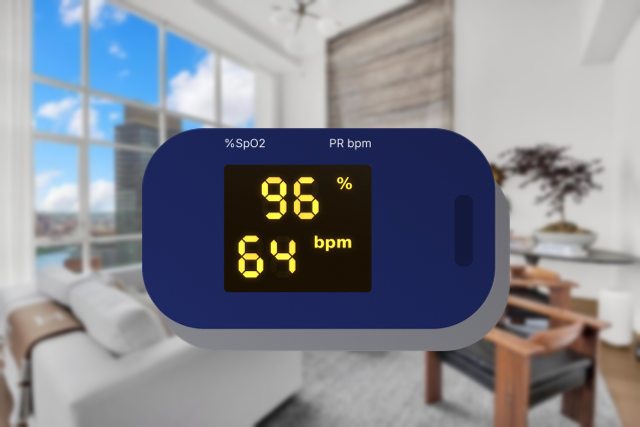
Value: 64; bpm
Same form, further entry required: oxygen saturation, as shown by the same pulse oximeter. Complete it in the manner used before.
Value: 96; %
